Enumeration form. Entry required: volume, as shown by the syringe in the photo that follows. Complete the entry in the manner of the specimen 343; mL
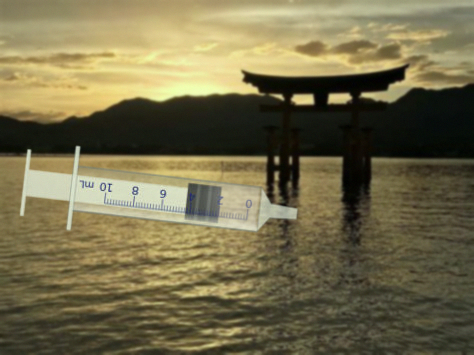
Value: 2; mL
